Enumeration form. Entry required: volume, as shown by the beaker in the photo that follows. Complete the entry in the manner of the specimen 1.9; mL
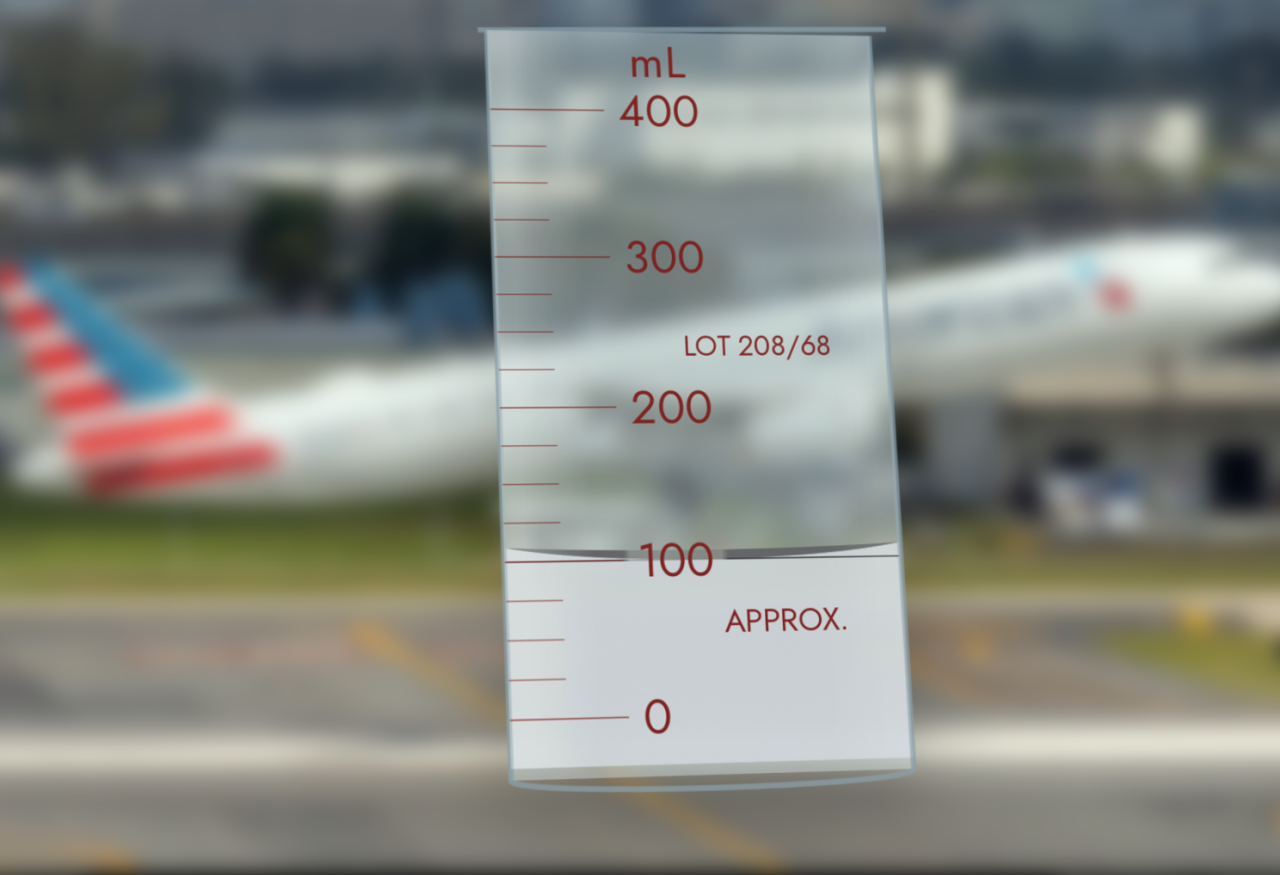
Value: 100; mL
